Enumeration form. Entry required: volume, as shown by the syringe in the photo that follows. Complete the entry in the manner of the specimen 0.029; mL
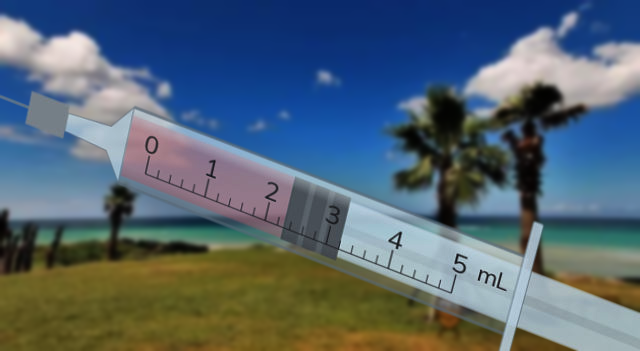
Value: 2.3; mL
